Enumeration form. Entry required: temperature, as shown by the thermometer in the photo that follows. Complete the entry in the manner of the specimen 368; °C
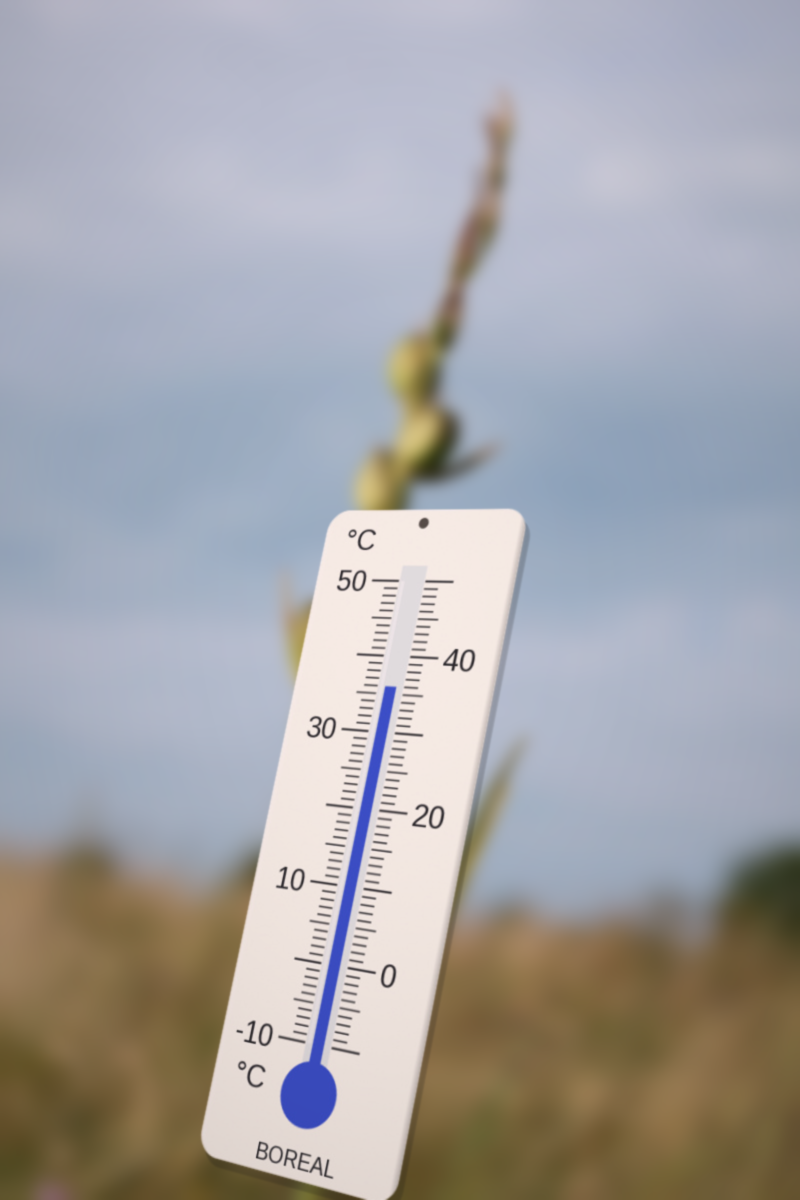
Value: 36; °C
